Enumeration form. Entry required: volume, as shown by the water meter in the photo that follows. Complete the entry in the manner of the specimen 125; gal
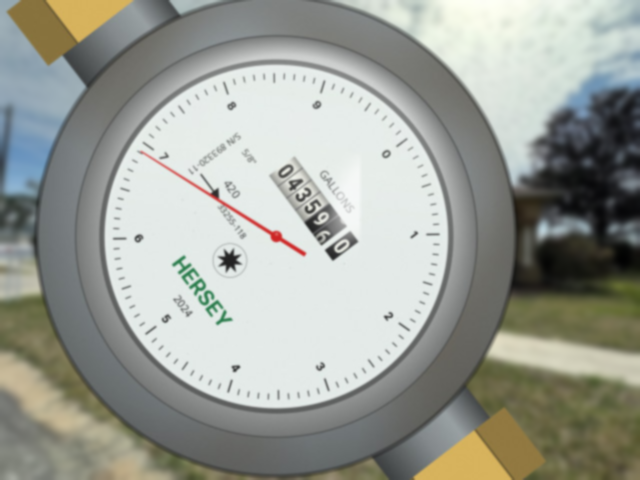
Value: 435956.9; gal
